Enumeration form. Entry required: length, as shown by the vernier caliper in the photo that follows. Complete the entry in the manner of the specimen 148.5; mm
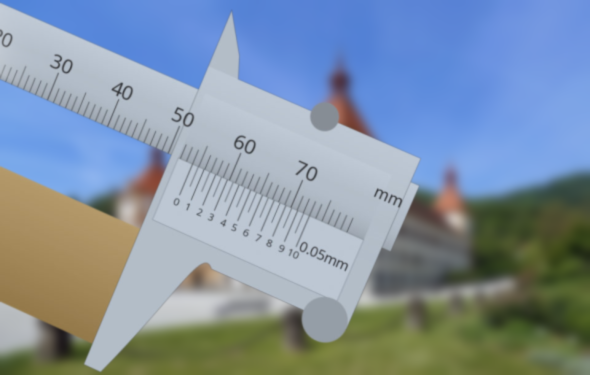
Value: 54.0; mm
